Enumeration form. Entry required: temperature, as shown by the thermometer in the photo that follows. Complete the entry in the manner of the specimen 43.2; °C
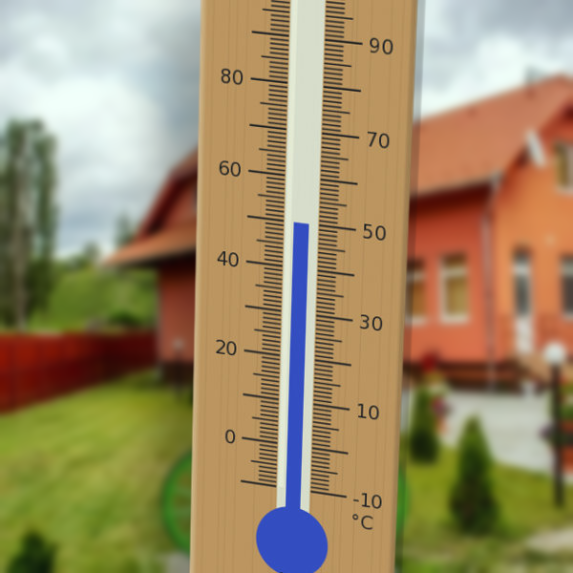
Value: 50; °C
